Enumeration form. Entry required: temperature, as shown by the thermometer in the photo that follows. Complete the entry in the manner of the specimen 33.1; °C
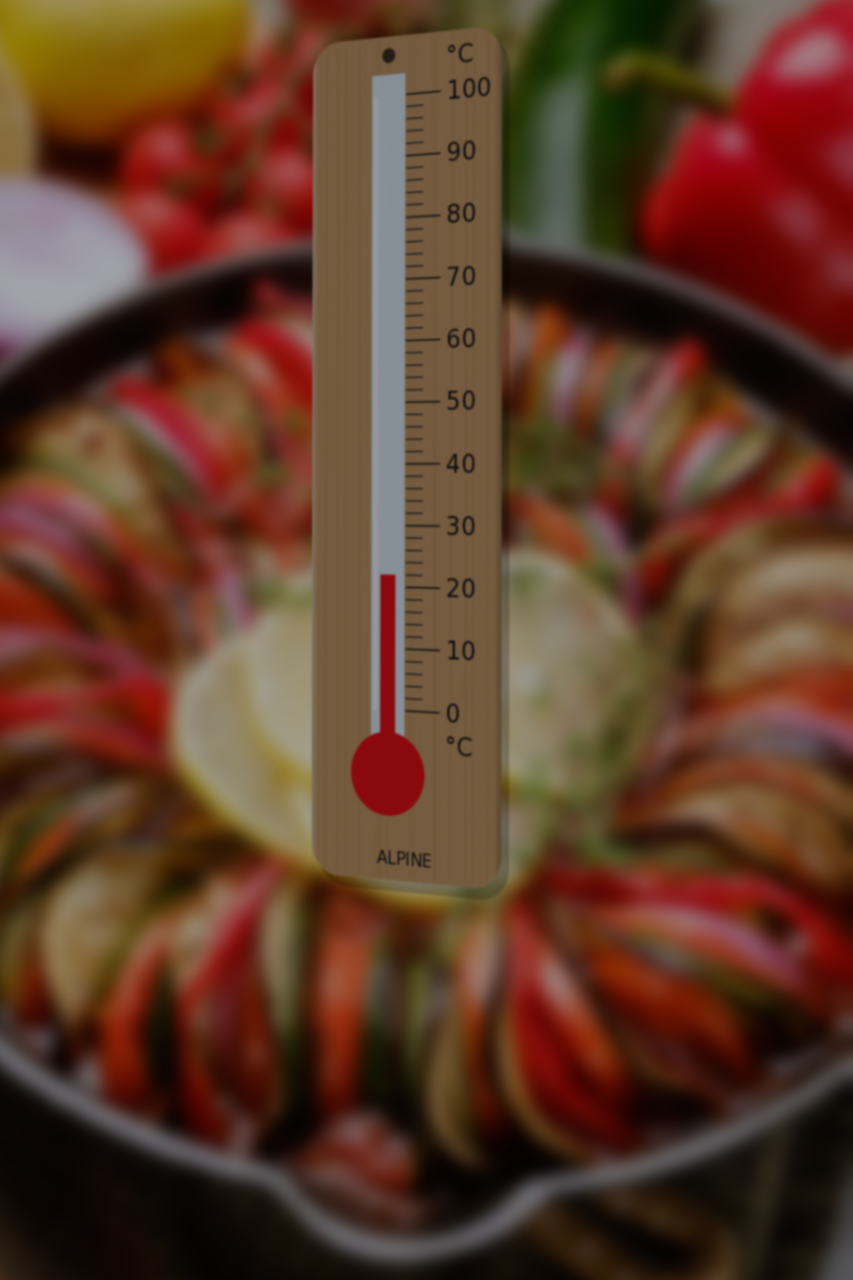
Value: 22; °C
